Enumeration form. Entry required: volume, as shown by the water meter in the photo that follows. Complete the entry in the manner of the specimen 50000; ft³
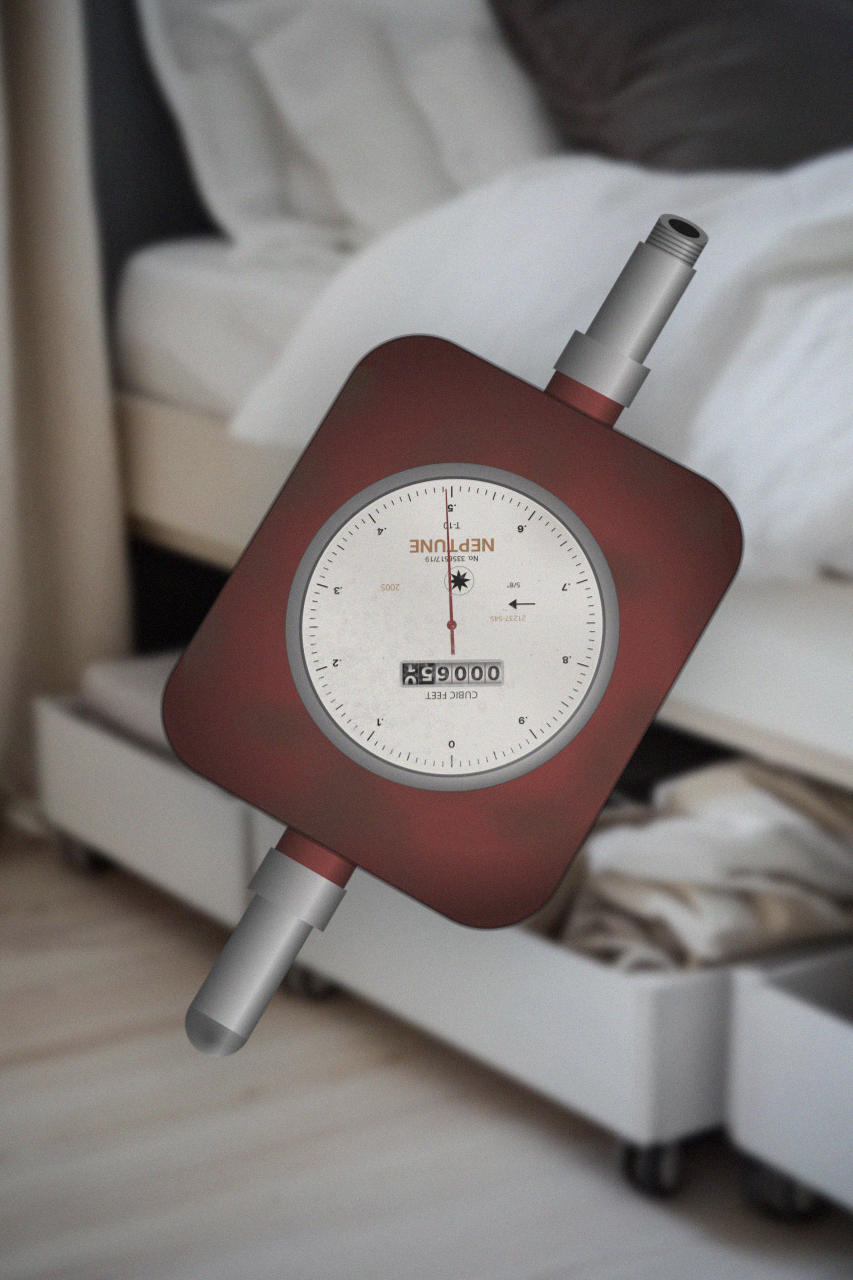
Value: 650.49; ft³
